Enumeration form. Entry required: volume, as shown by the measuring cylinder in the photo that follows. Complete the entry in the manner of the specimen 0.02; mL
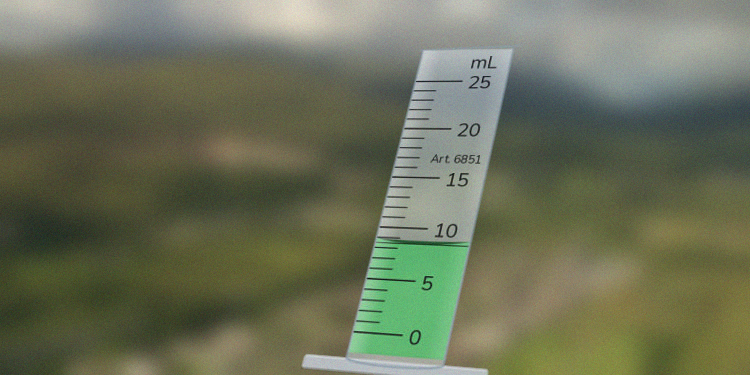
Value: 8.5; mL
